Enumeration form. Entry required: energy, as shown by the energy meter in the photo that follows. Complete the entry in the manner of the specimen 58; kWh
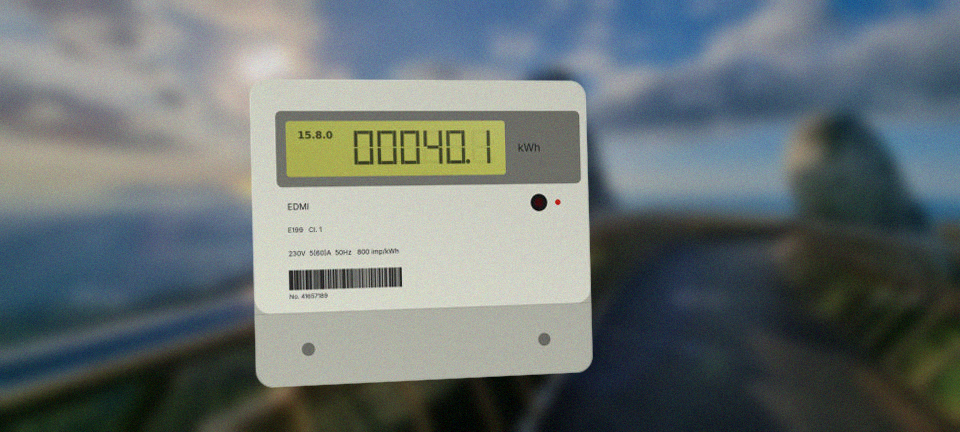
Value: 40.1; kWh
